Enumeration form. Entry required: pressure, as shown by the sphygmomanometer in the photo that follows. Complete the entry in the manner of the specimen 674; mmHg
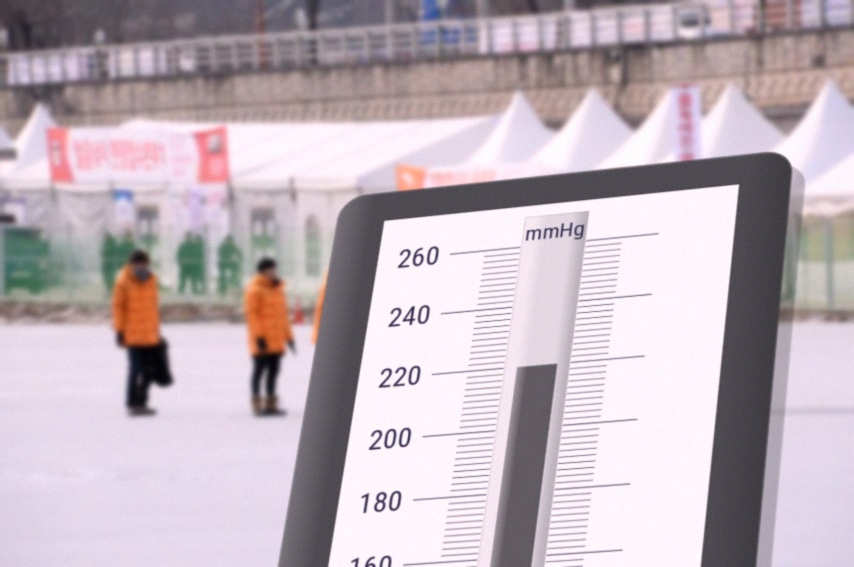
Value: 220; mmHg
